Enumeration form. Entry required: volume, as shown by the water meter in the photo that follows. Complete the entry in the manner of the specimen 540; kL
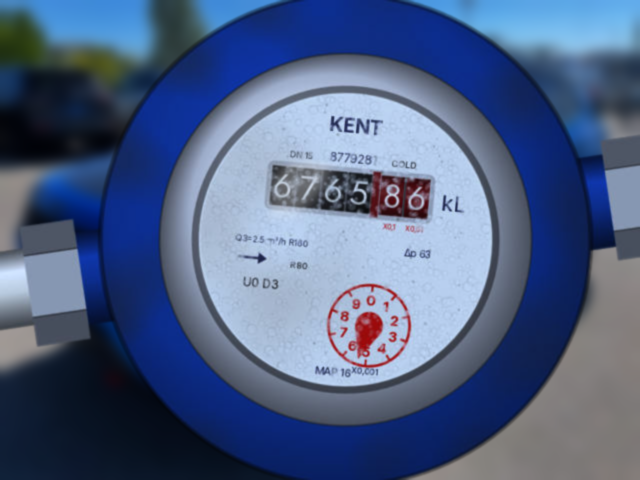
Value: 6765.865; kL
